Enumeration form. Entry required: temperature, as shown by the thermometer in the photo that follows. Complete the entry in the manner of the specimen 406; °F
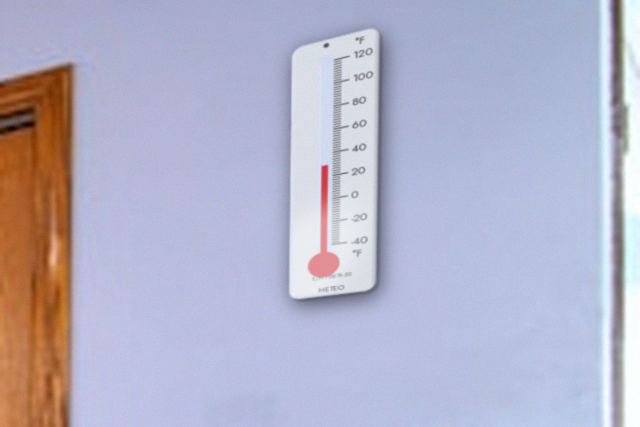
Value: 30; °F
